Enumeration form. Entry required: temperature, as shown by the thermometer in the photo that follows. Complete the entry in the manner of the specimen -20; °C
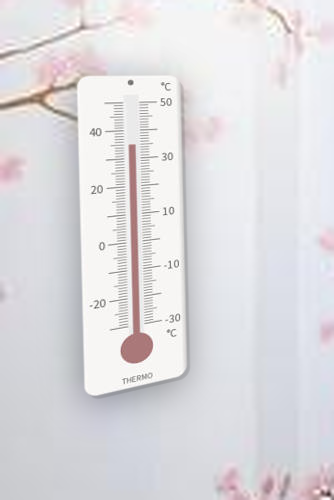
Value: 35; °C
